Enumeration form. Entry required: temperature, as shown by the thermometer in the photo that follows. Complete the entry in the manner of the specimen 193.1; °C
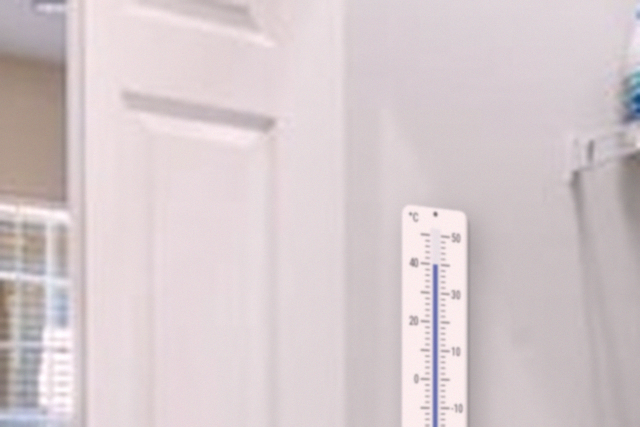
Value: 40; °C
